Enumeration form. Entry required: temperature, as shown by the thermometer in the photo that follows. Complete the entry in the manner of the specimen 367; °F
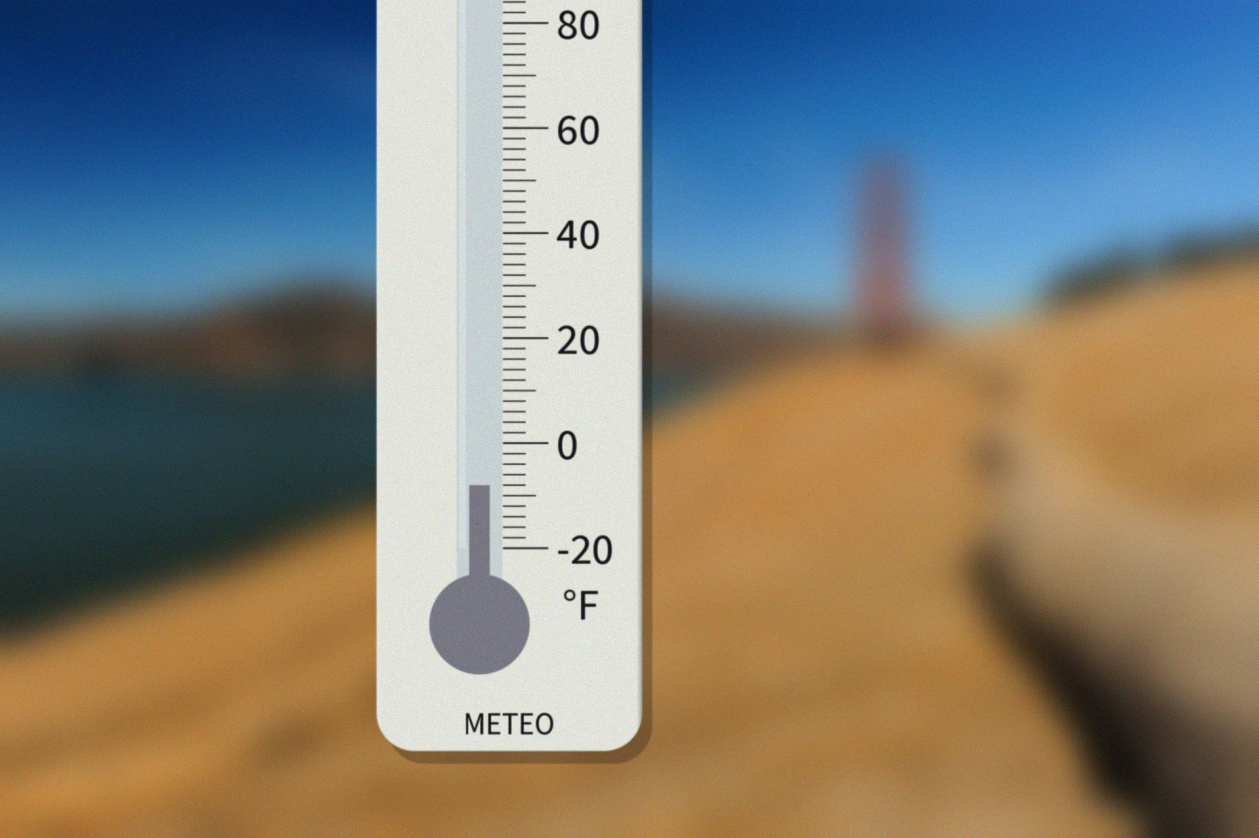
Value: -8; °F
